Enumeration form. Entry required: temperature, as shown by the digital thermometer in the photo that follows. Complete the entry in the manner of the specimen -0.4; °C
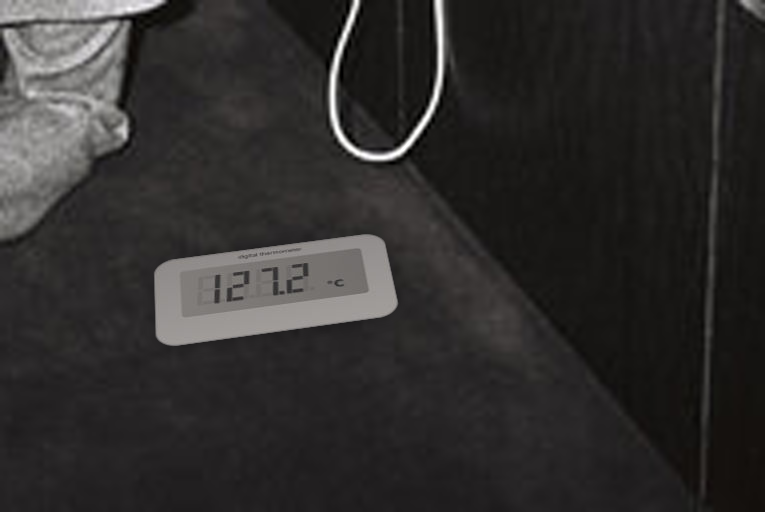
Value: 127.2; °C
